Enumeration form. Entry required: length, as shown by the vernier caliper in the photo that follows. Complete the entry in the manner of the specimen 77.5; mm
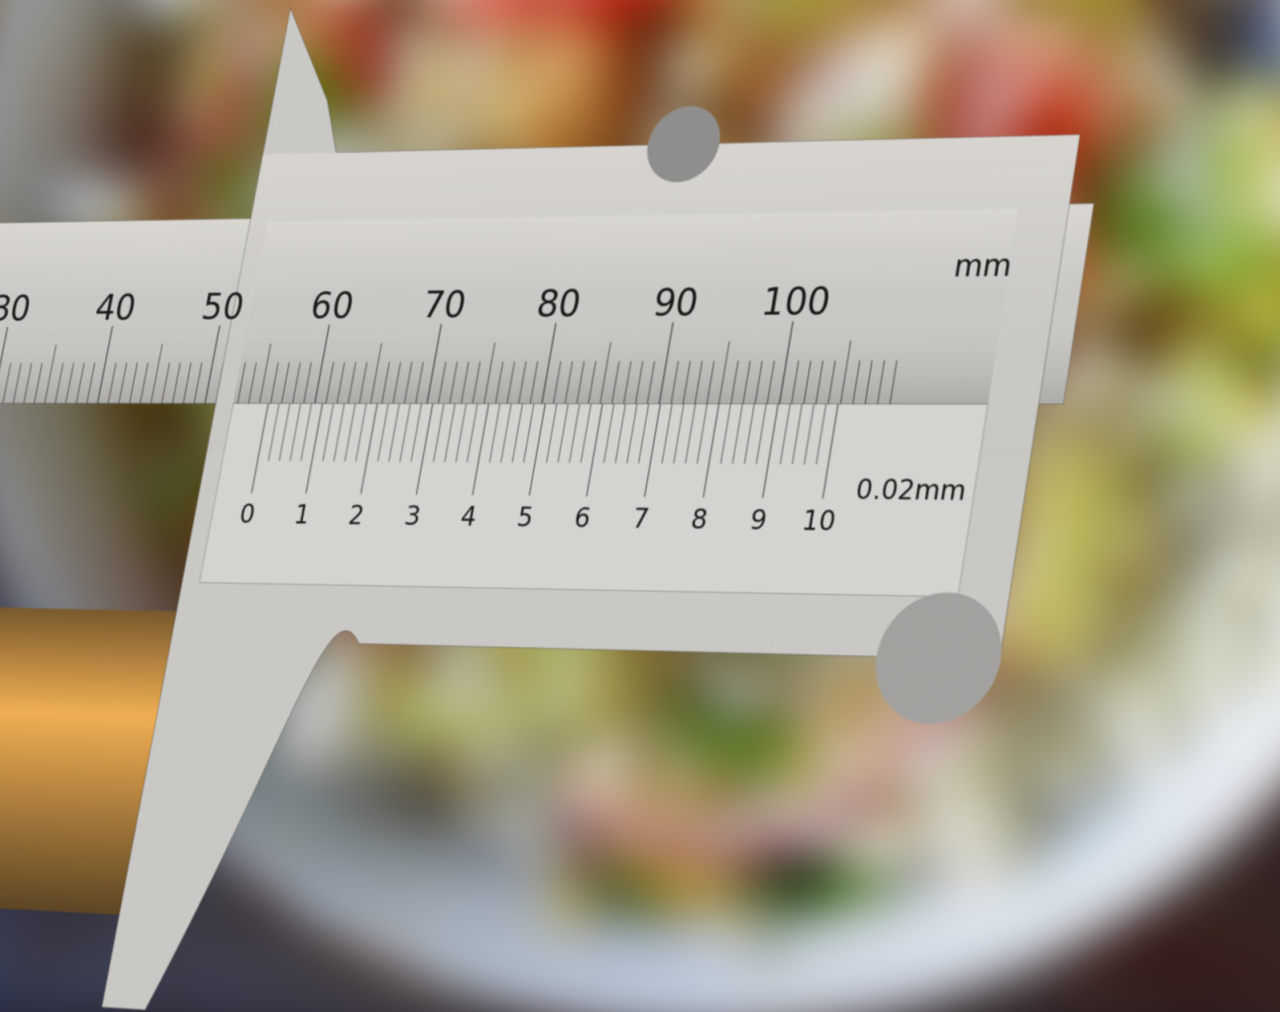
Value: 55.8; mm
